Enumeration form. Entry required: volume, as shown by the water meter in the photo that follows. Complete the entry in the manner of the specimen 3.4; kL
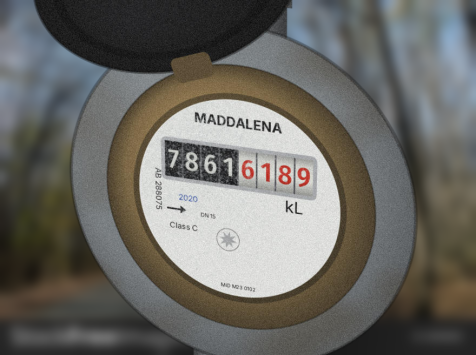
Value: 7861.6189; kL
